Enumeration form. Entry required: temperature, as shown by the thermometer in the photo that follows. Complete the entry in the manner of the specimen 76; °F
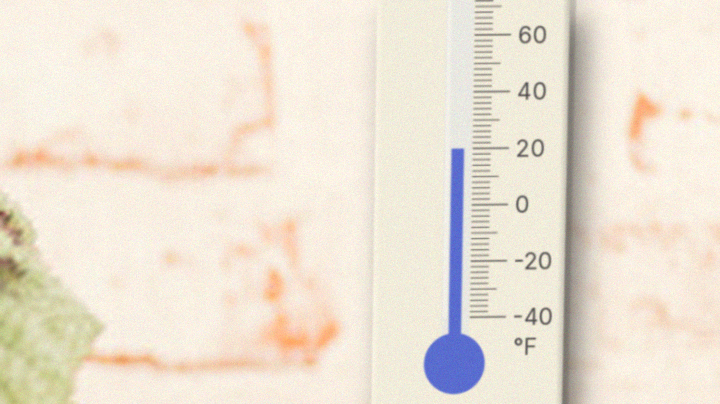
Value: 20; °F
